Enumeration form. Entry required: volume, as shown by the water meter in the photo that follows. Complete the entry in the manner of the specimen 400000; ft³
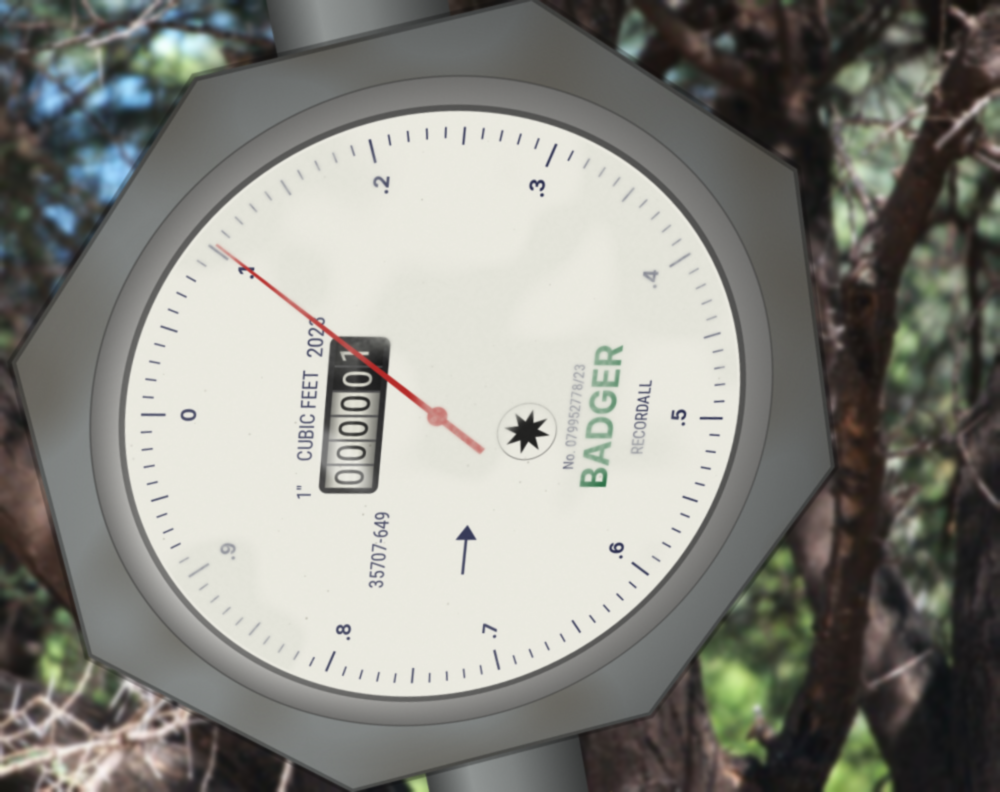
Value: 1.10; ft³
